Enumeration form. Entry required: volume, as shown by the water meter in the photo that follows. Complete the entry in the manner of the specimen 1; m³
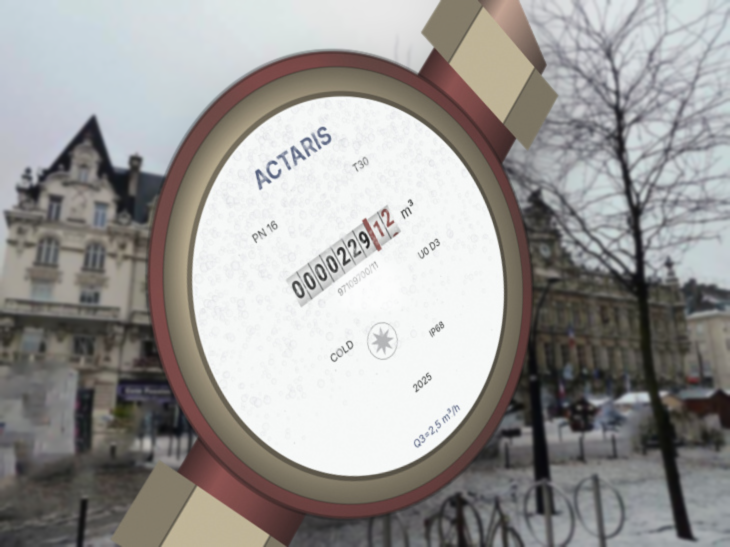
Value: 229.12; m³
